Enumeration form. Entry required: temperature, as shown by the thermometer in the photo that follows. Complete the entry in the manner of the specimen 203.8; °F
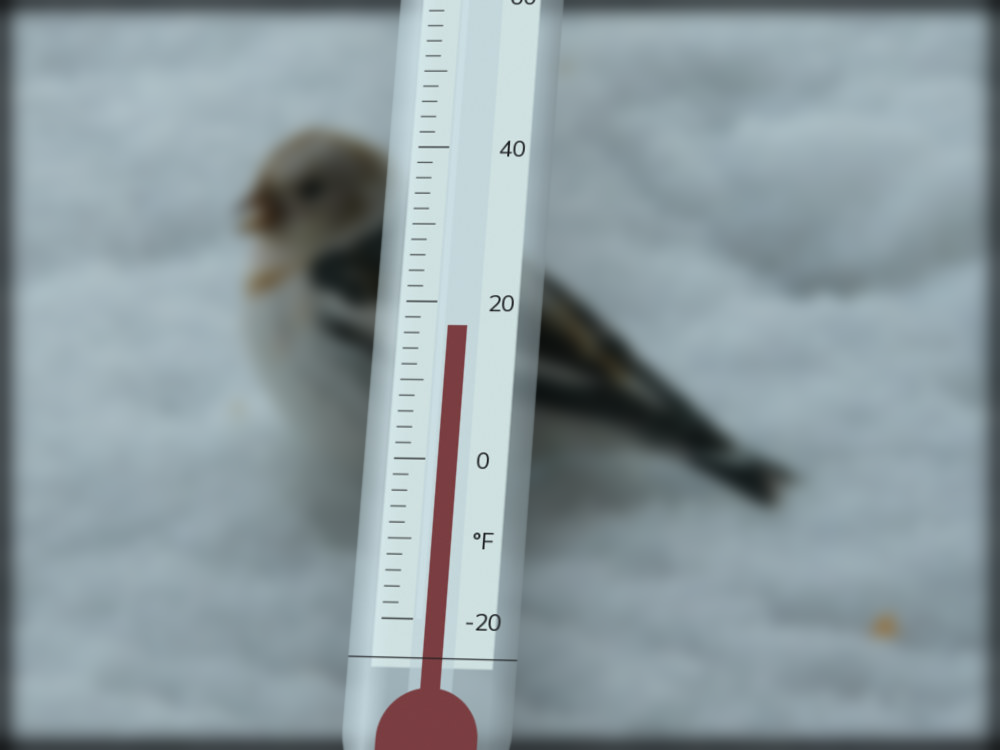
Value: 17; °F
